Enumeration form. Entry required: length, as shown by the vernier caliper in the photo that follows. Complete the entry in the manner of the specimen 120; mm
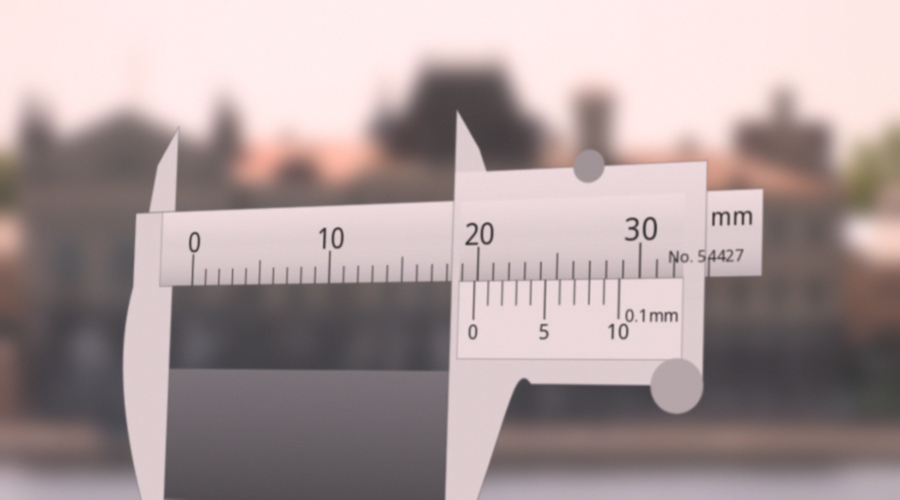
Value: 19.8; mm
